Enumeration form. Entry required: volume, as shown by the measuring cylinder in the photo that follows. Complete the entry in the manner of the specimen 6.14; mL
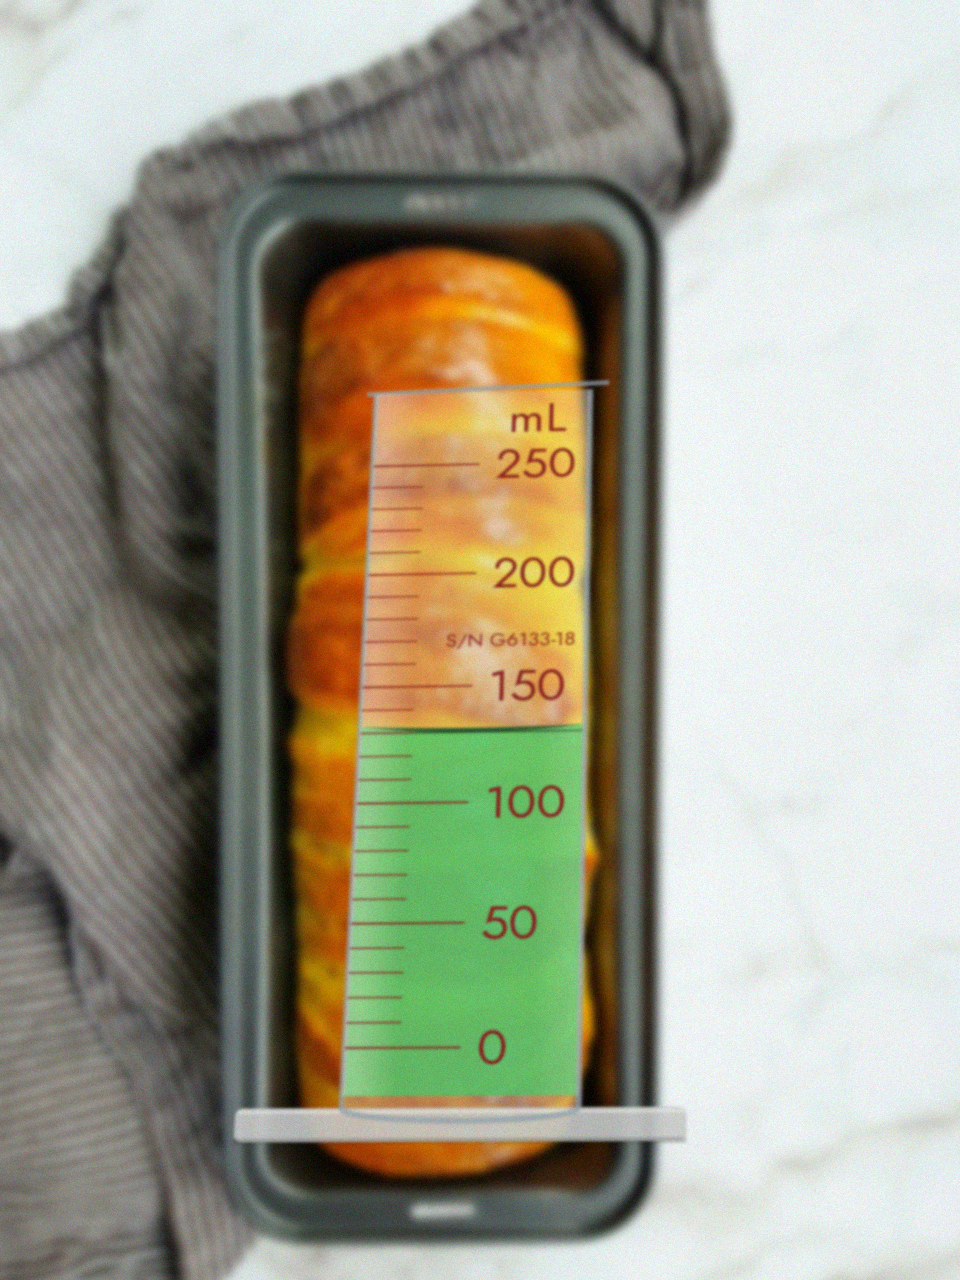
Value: 130; mL
